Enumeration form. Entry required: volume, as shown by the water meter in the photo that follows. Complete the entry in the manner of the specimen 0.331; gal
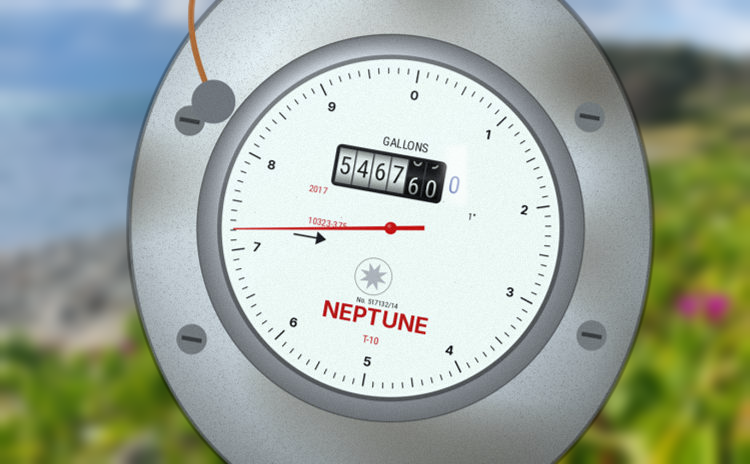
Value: 5467597.2; gal
